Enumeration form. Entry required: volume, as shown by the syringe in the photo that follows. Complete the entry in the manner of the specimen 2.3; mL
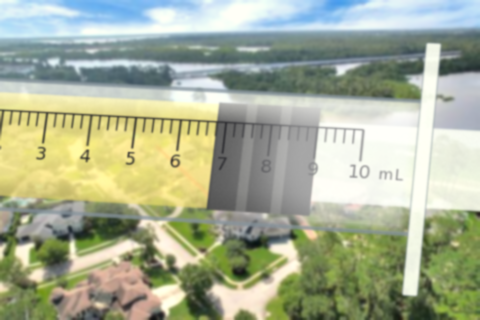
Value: 6.8; mL
